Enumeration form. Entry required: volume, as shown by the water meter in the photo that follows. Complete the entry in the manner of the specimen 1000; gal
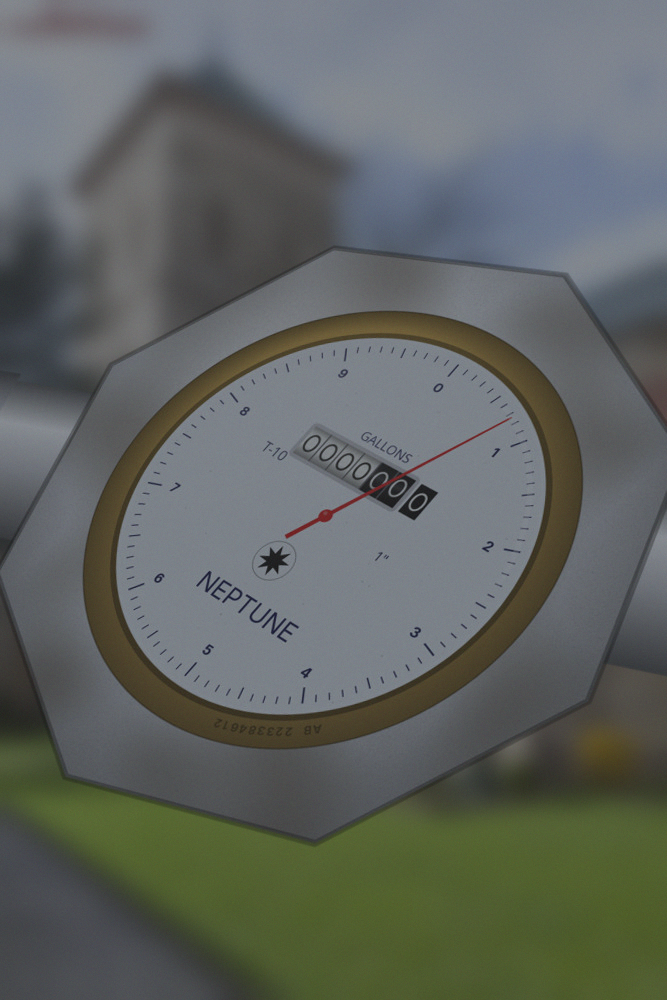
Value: 0.7; gal
